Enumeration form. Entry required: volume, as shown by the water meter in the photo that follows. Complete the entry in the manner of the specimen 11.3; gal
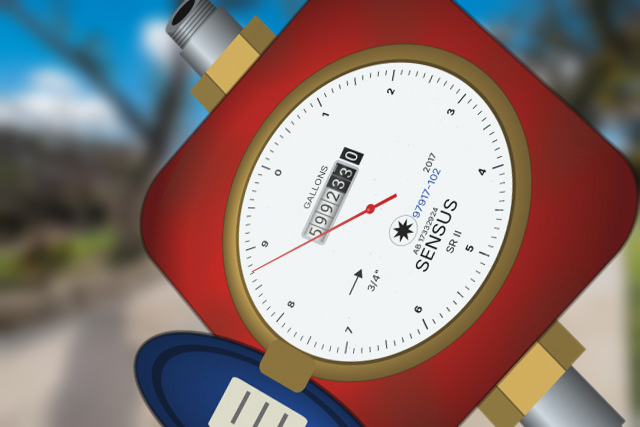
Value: 5992328.7; gal
